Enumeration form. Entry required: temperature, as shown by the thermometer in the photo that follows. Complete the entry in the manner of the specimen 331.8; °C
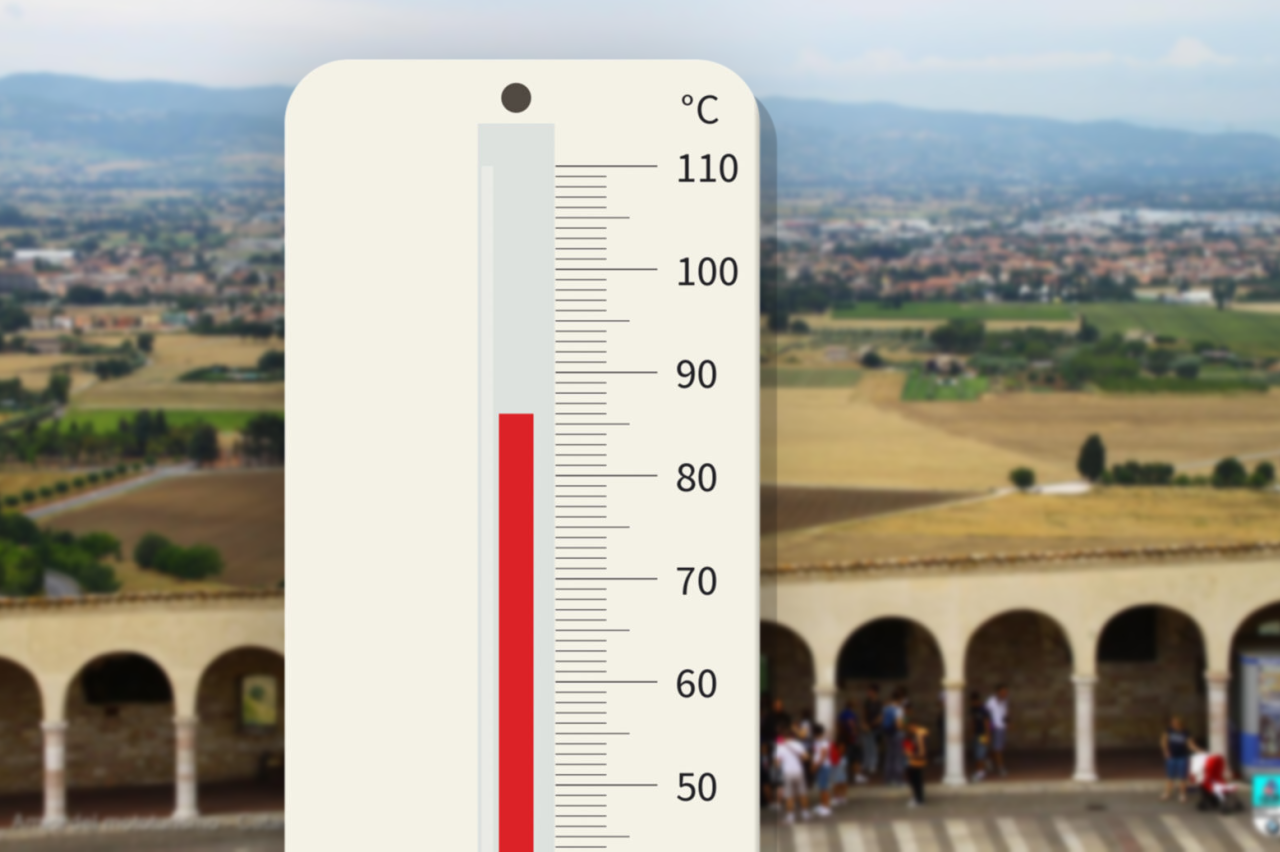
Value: 86; °C
